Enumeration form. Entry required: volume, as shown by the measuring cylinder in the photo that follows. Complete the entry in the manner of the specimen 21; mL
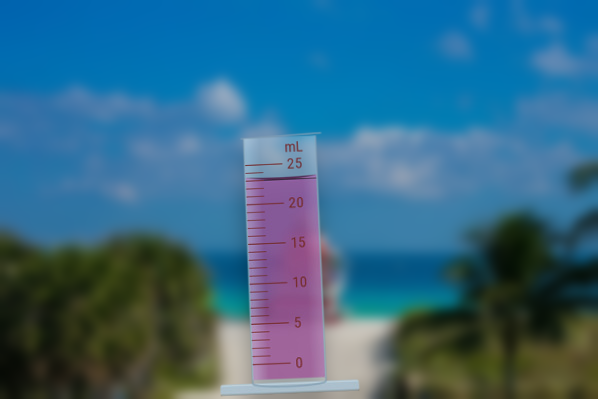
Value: 23; mL
